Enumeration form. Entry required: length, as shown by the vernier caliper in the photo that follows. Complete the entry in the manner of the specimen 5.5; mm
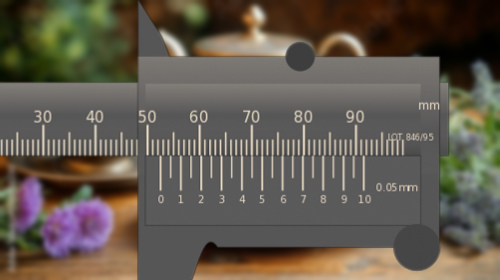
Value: 52.5; mm
